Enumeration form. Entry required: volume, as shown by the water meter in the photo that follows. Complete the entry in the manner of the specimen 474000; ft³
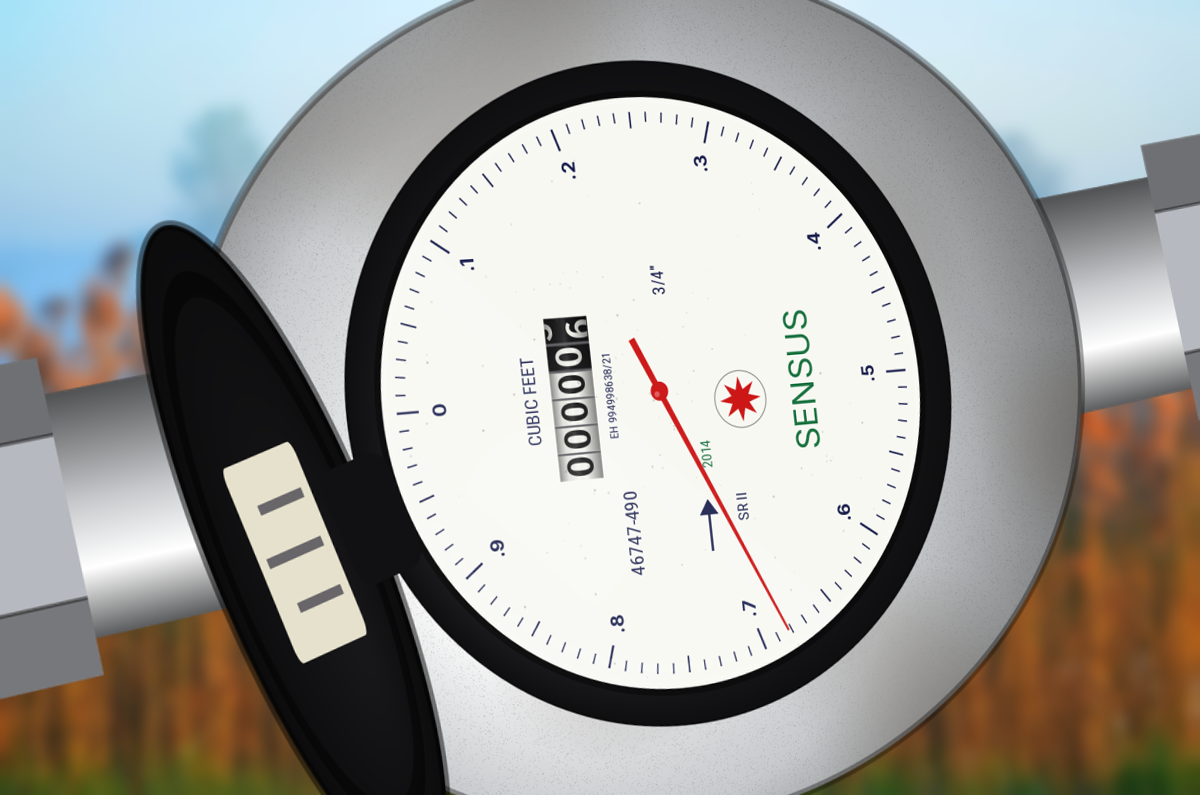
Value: 5.68; ft³
